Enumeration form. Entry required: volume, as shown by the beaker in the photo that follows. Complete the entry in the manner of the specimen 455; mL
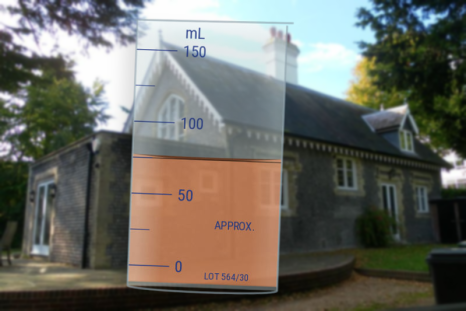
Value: 75; mL
